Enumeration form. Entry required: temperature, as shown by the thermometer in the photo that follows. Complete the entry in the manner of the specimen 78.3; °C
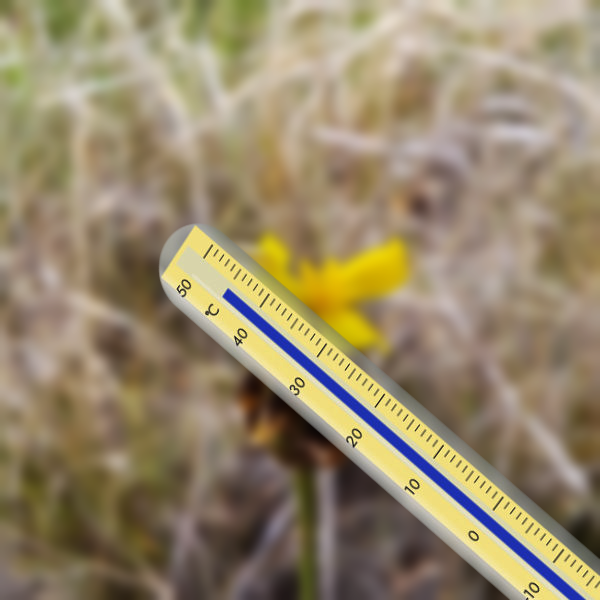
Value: 45; °C
